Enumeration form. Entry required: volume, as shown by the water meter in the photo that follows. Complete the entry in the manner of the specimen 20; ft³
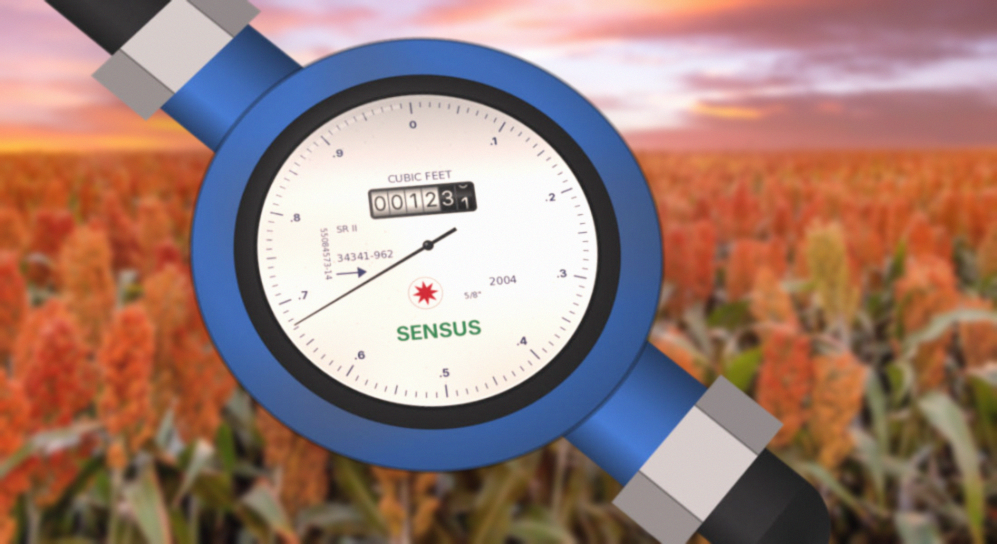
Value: 1230.67; ft³
